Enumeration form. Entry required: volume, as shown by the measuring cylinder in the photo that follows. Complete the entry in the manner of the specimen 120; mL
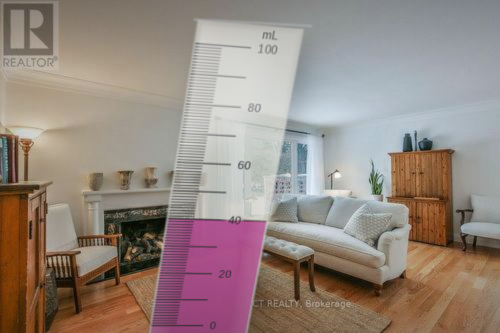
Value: 40; mL
